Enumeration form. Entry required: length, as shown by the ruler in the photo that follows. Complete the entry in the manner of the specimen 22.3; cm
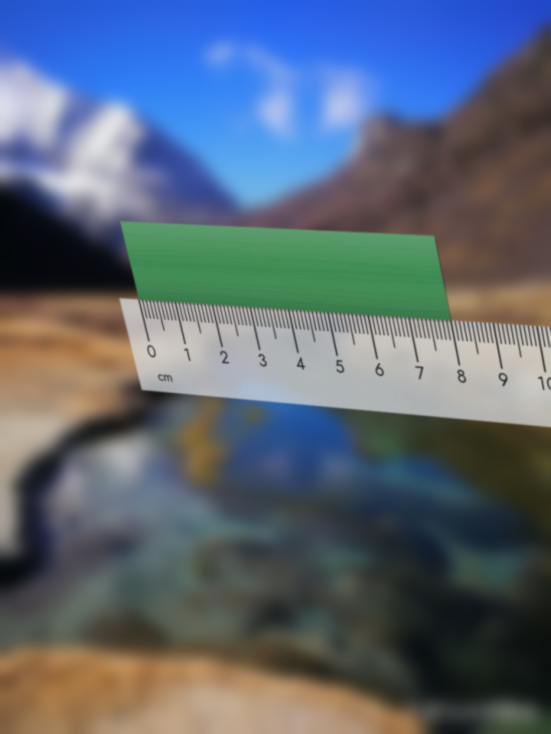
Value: 8; cm
